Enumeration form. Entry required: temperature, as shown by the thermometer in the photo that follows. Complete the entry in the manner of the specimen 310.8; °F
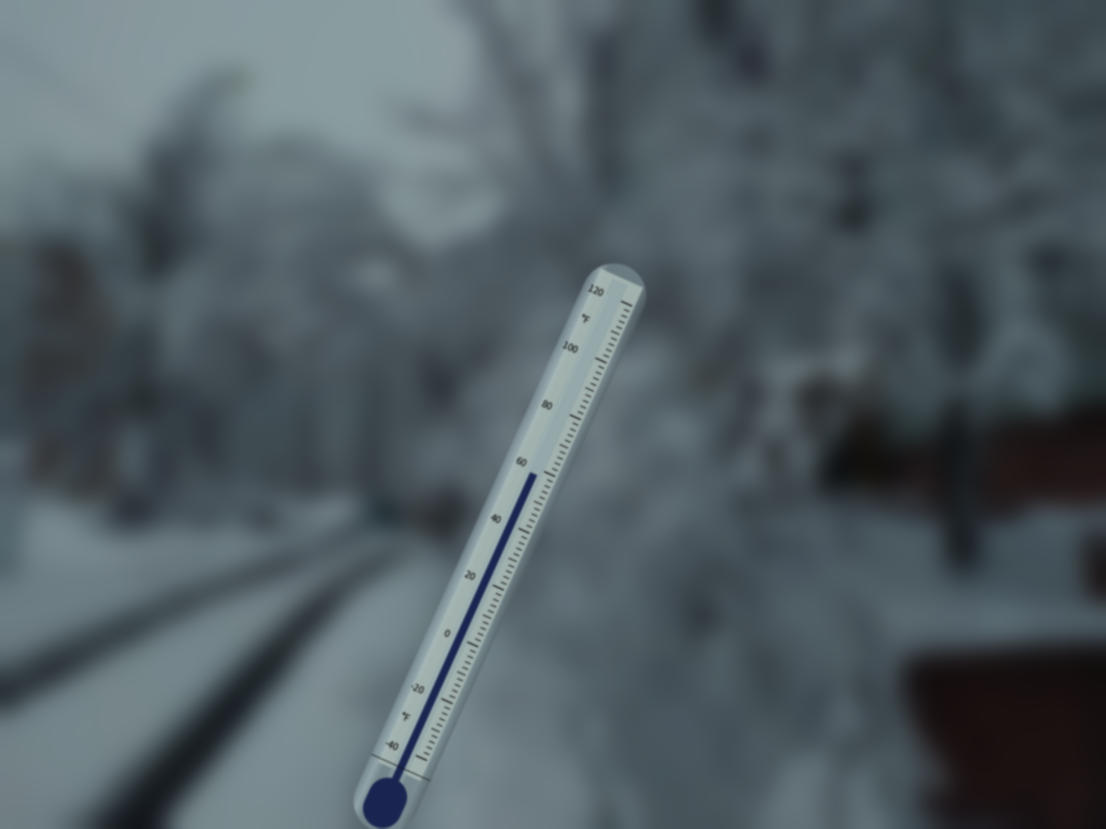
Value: 58; °F
